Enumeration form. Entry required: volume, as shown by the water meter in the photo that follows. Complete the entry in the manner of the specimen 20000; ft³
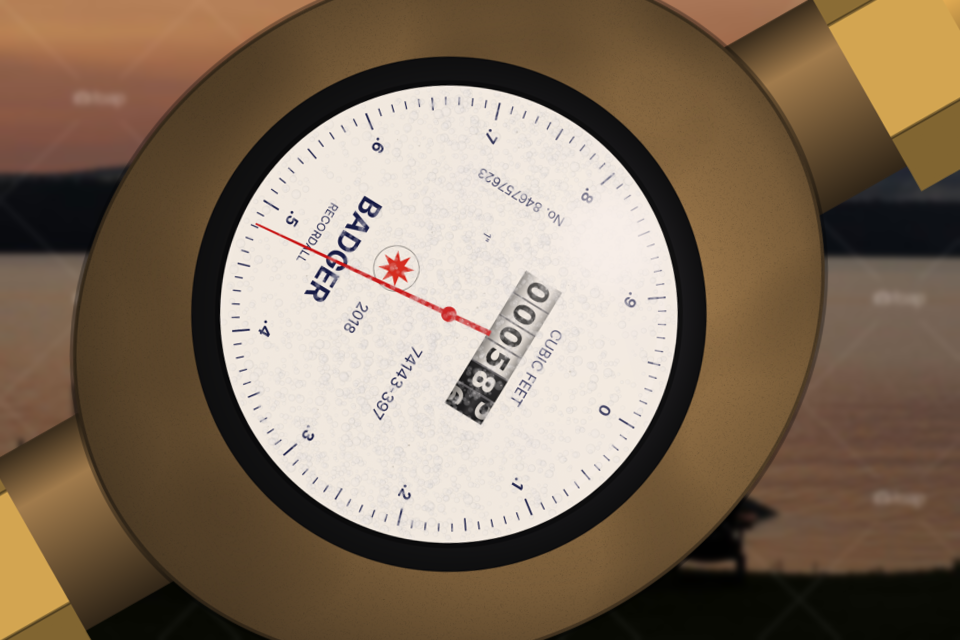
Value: 585.48; ft³
